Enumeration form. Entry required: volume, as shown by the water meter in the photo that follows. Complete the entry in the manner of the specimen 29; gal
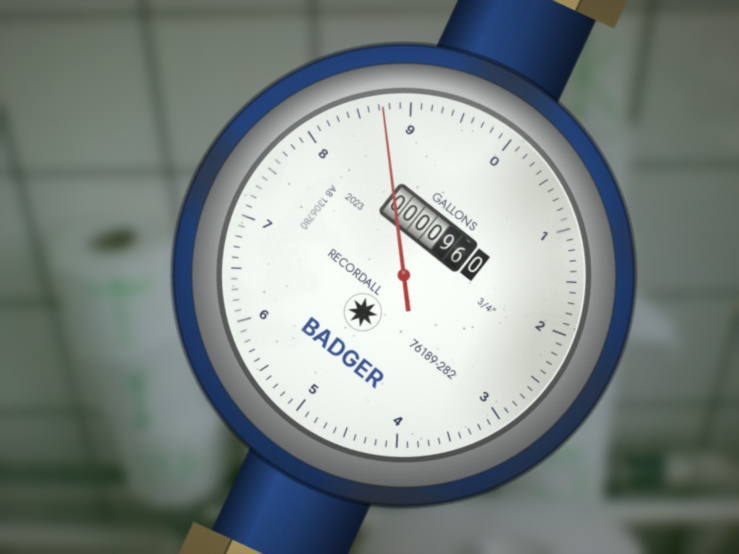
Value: 958.7; gal
